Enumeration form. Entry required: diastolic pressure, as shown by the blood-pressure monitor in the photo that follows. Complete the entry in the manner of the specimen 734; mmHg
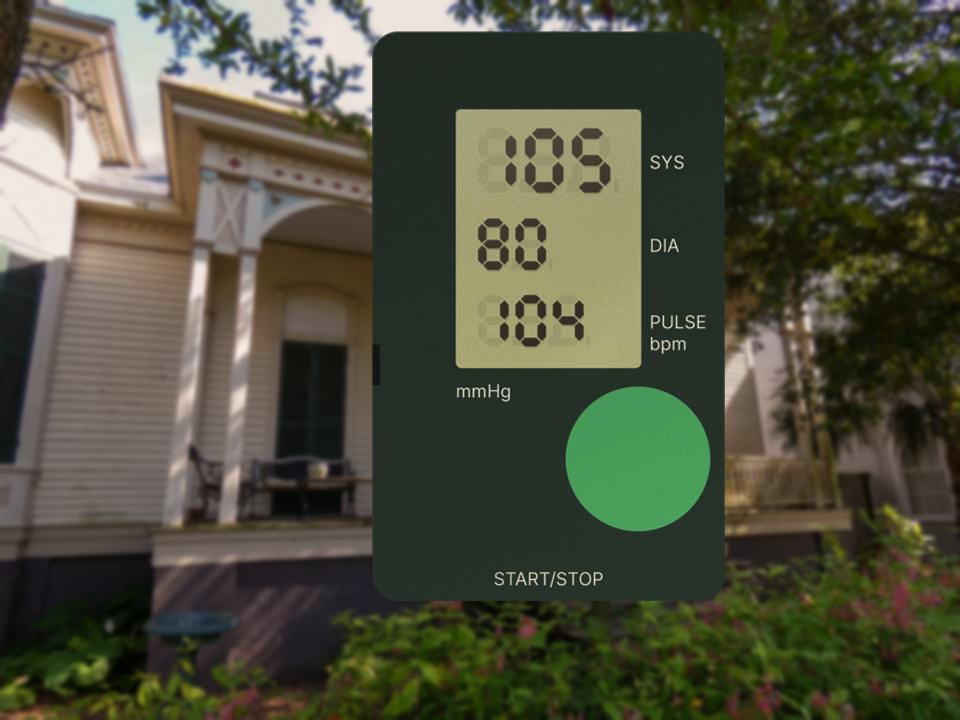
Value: 80; mmHg
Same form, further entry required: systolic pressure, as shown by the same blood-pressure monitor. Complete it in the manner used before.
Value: 105; mmHg
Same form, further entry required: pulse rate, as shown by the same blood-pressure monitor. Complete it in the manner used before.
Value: 104; bpm
